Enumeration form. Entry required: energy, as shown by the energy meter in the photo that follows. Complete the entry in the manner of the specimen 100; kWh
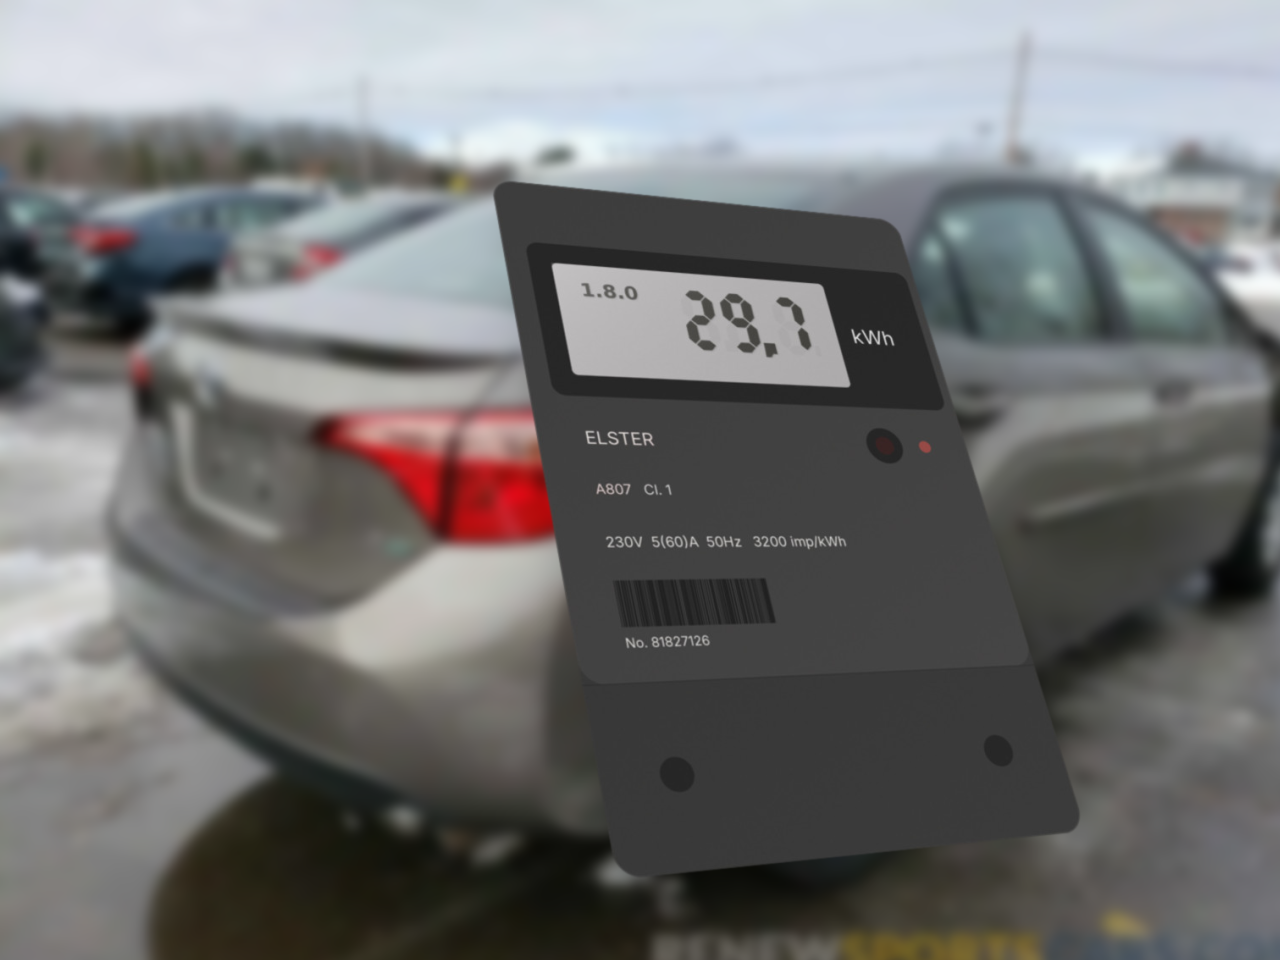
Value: 29.7; kWh
